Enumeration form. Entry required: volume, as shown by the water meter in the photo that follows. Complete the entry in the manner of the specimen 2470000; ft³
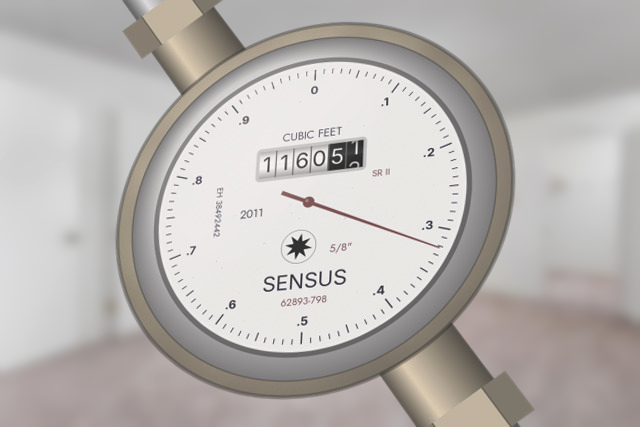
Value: 116051.32; ft³
